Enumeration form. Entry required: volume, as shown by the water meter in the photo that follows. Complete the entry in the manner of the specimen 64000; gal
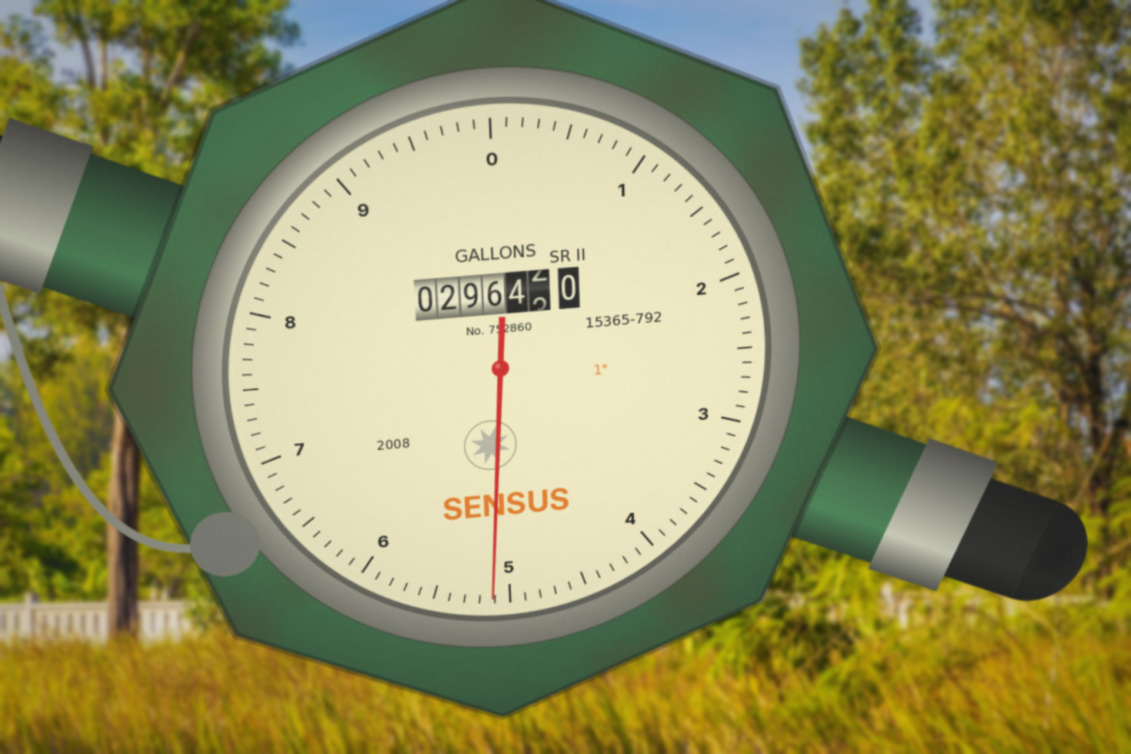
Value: 296425.1; gal
